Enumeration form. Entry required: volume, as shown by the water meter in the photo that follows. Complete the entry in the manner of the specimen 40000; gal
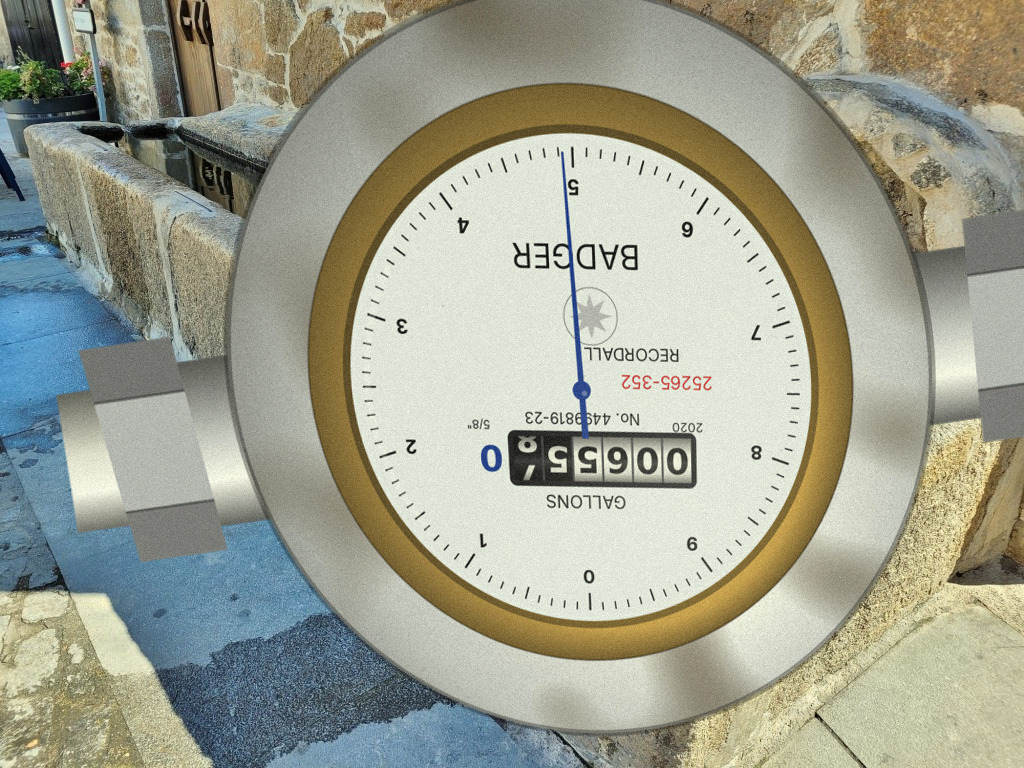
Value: 65574.9; gal
